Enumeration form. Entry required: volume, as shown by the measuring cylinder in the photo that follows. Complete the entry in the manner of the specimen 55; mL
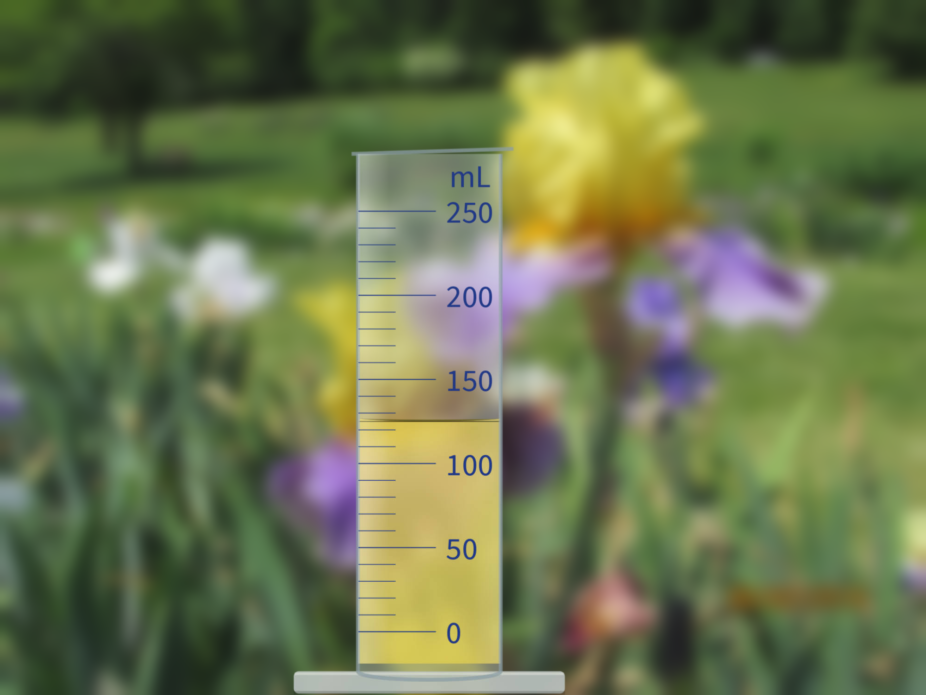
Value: 125; mL
